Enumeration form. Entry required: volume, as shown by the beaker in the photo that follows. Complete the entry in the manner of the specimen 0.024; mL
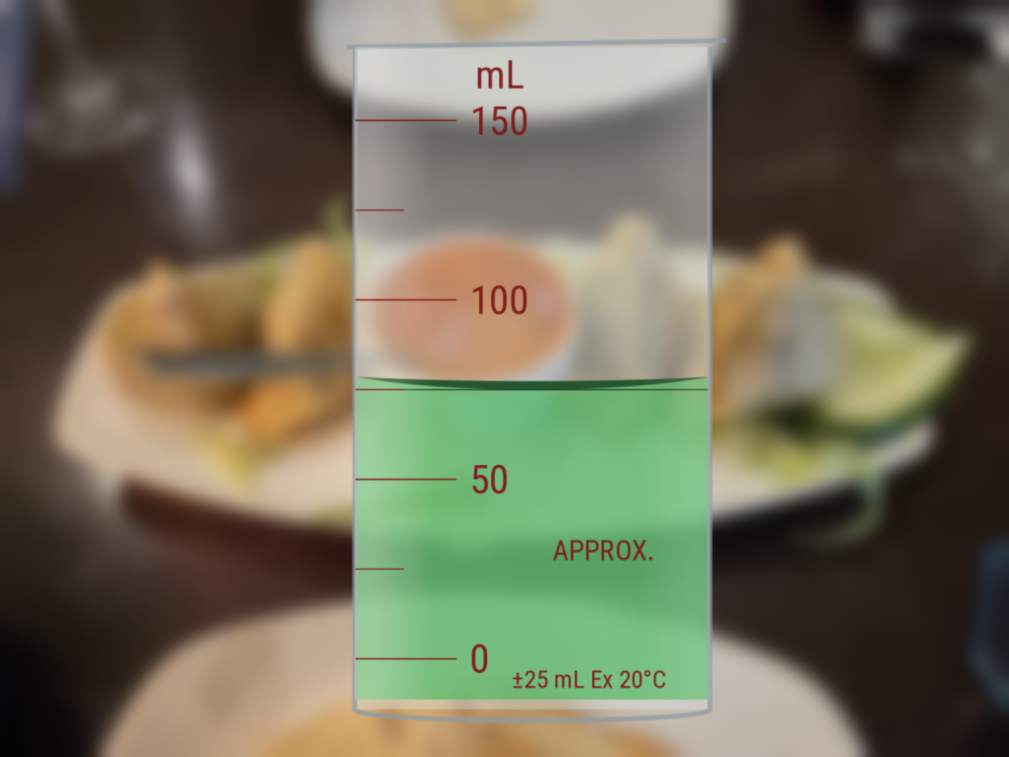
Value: 75; mL
